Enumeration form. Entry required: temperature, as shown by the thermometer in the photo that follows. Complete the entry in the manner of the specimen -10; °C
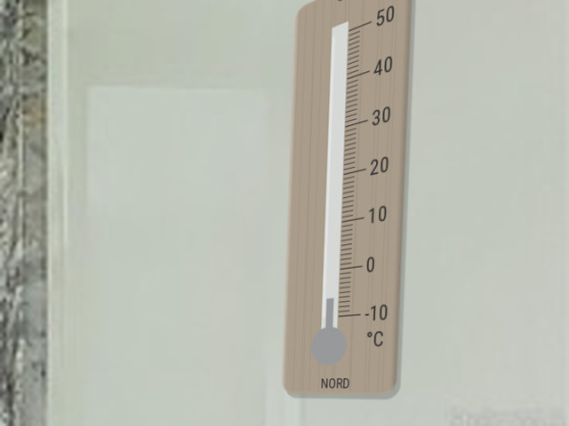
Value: -6; °C
